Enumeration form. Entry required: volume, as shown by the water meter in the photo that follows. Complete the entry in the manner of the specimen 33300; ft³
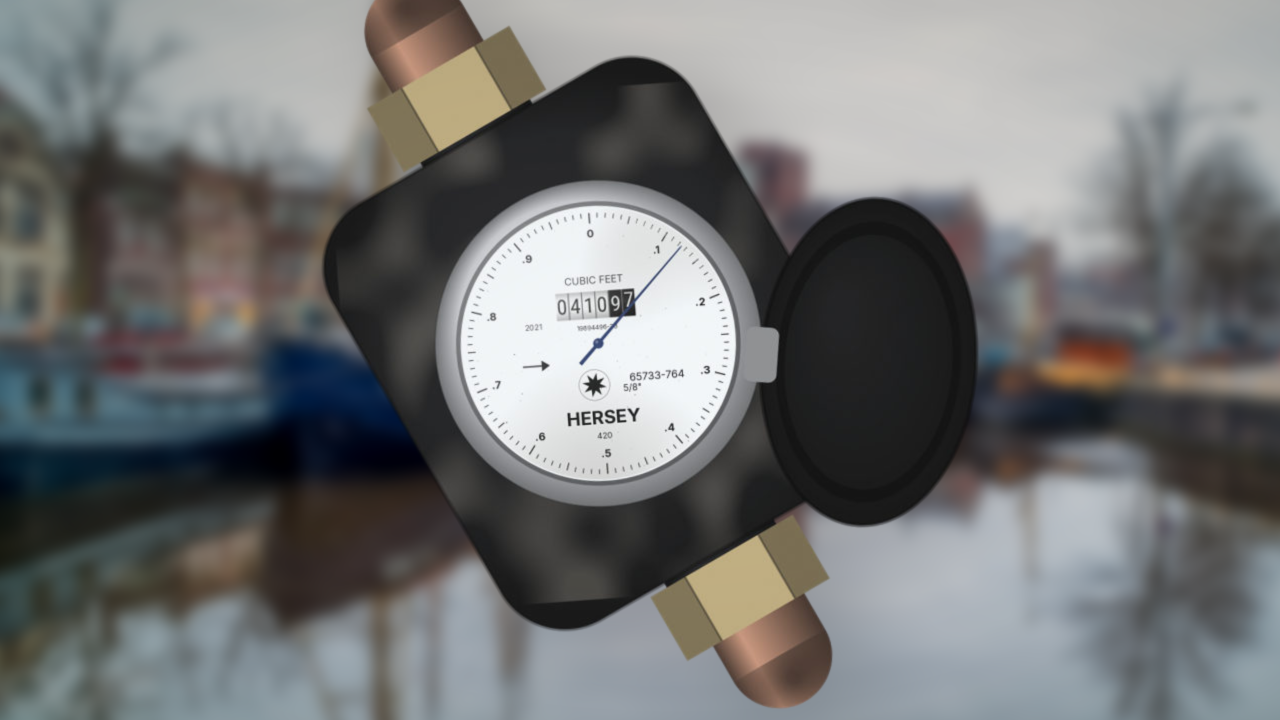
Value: 41097.12; ft³
